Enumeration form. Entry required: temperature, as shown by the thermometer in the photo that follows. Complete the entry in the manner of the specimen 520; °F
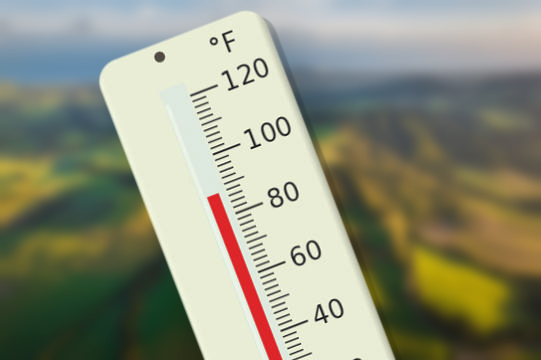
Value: 88; °F
